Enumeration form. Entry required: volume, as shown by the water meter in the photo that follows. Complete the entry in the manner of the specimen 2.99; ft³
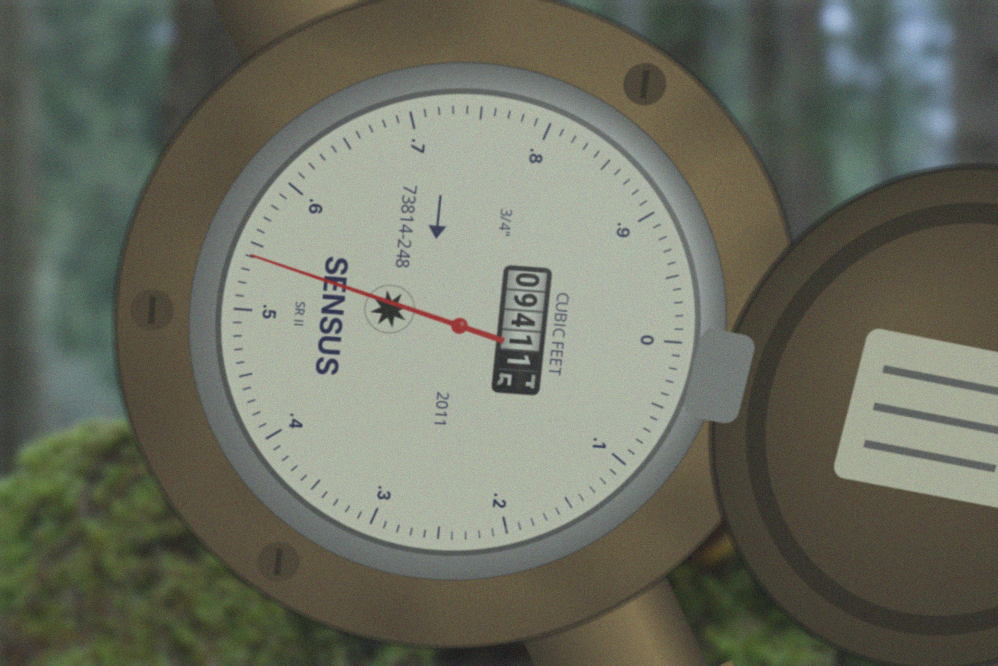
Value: 94114.54; ft³
